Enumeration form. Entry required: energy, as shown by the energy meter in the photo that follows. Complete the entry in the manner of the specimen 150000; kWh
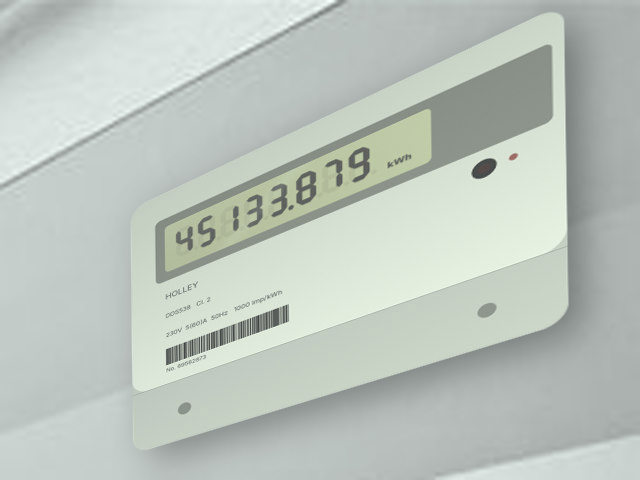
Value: 45133.879; kWh
